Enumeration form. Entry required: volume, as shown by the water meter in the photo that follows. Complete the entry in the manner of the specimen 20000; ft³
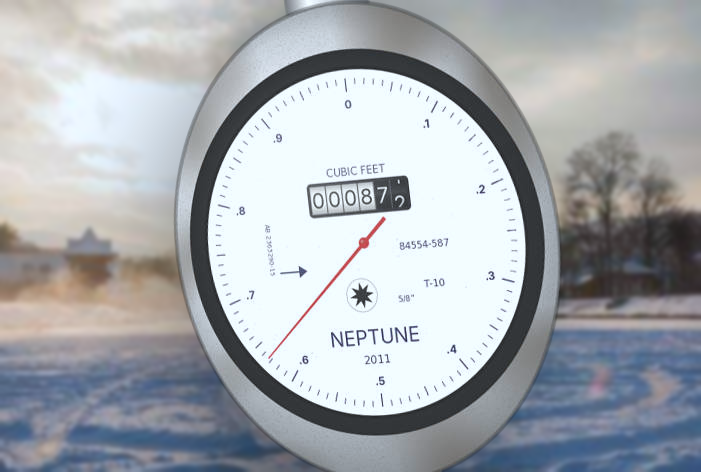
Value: 871.63; ft³
